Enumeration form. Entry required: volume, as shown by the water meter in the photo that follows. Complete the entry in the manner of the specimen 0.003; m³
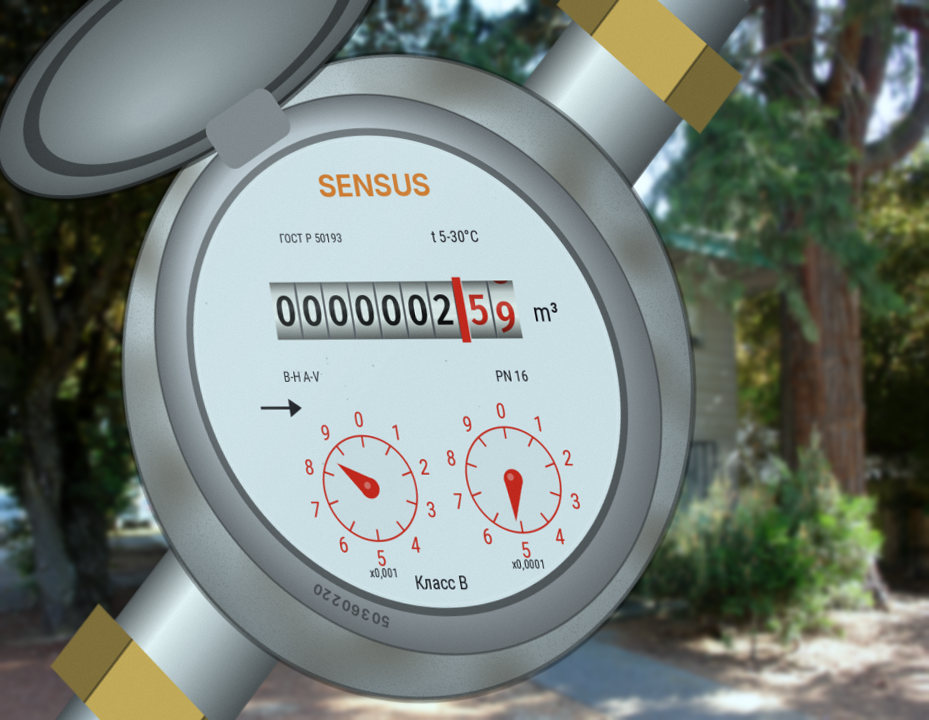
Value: 2.5885; m³
